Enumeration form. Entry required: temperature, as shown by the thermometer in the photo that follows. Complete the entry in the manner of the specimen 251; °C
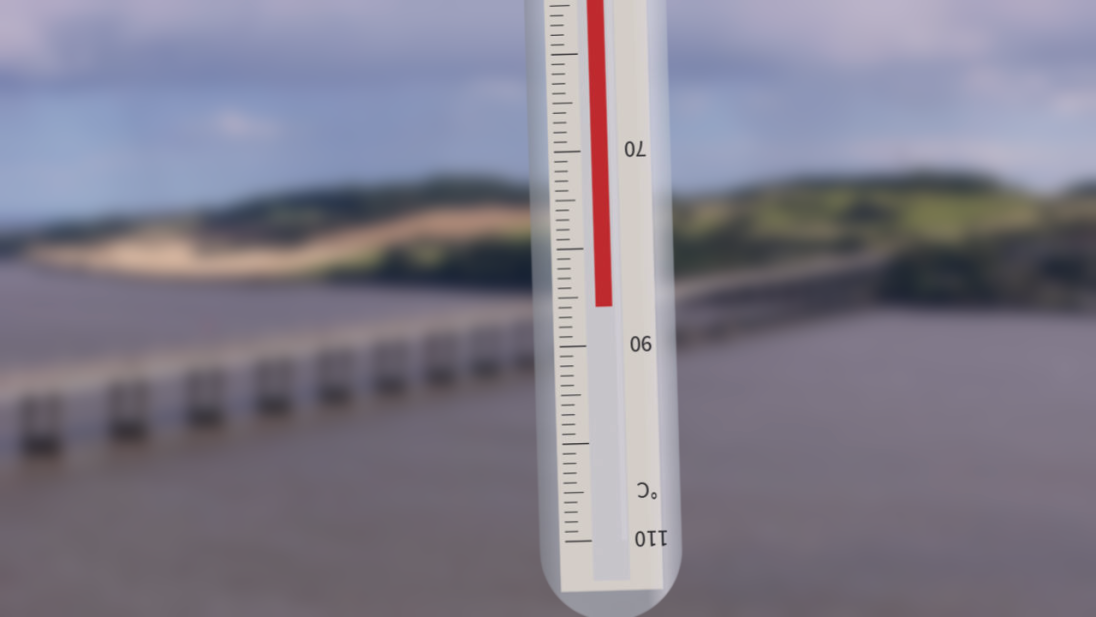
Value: 86; °C
